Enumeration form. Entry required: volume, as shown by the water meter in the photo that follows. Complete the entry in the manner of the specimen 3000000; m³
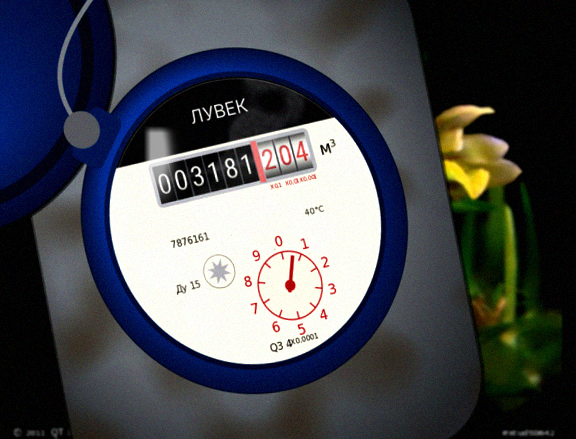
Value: 3181.2040; m³
